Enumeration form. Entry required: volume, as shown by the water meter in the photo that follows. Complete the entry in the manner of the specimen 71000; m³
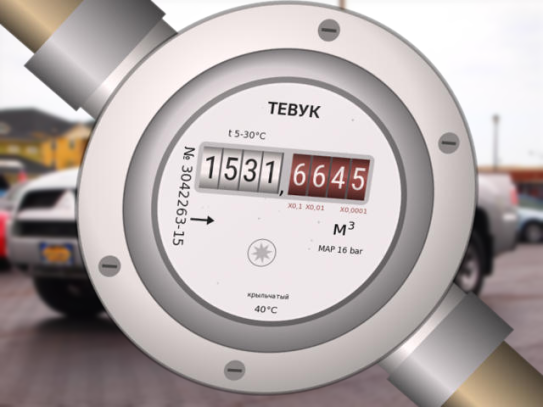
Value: 1531.6645; m³
